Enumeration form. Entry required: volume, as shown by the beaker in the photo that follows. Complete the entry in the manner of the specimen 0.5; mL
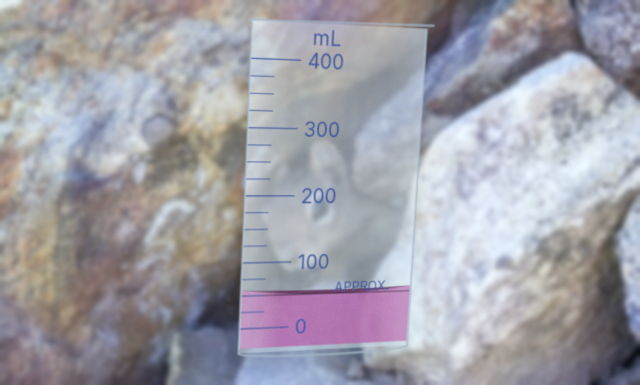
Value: 50; mL
